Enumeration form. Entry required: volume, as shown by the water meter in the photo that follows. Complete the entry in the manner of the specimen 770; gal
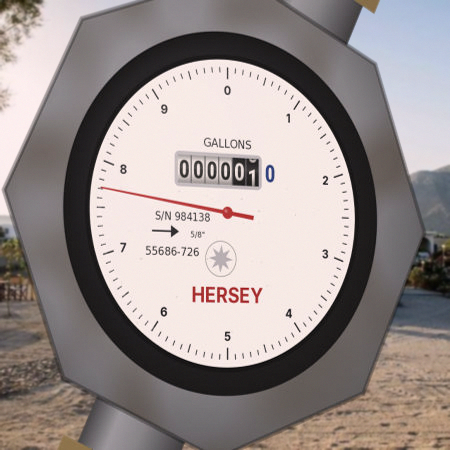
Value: 7.7; gal
